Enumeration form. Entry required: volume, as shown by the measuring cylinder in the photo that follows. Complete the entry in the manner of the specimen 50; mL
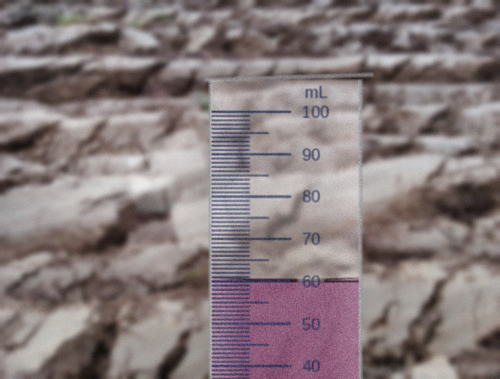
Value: 60; mL
